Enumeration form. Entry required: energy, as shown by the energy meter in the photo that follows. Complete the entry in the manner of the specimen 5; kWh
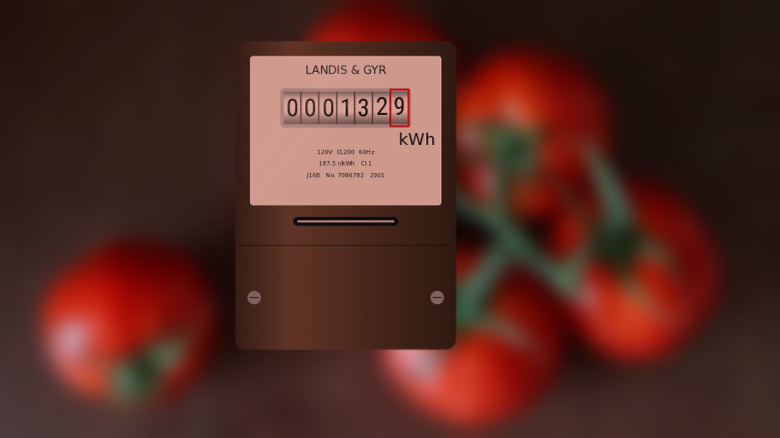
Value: 132.9; kWh
